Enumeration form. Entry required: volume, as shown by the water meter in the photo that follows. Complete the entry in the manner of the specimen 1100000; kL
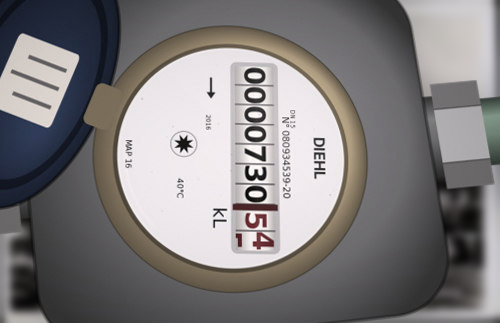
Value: 730.54; kL
